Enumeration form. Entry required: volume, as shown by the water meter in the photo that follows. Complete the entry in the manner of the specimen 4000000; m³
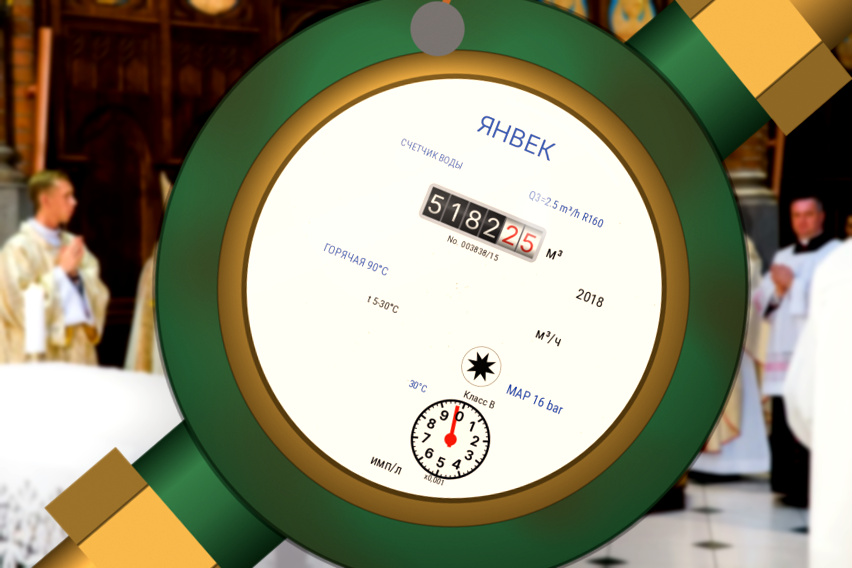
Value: 5182.249; m³
